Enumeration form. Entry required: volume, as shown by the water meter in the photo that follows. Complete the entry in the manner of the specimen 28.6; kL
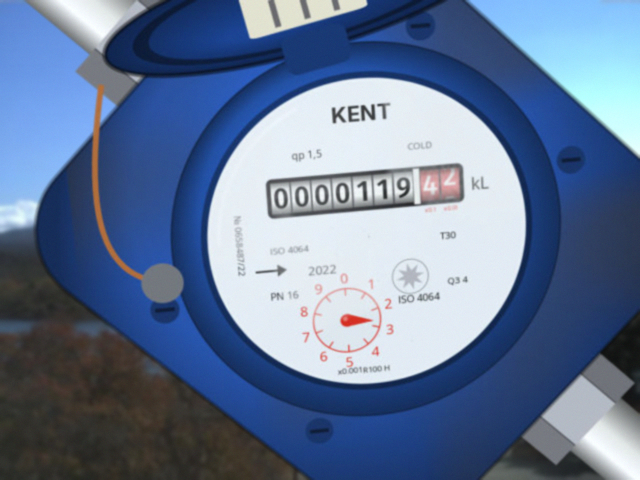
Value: 119.422; kL
